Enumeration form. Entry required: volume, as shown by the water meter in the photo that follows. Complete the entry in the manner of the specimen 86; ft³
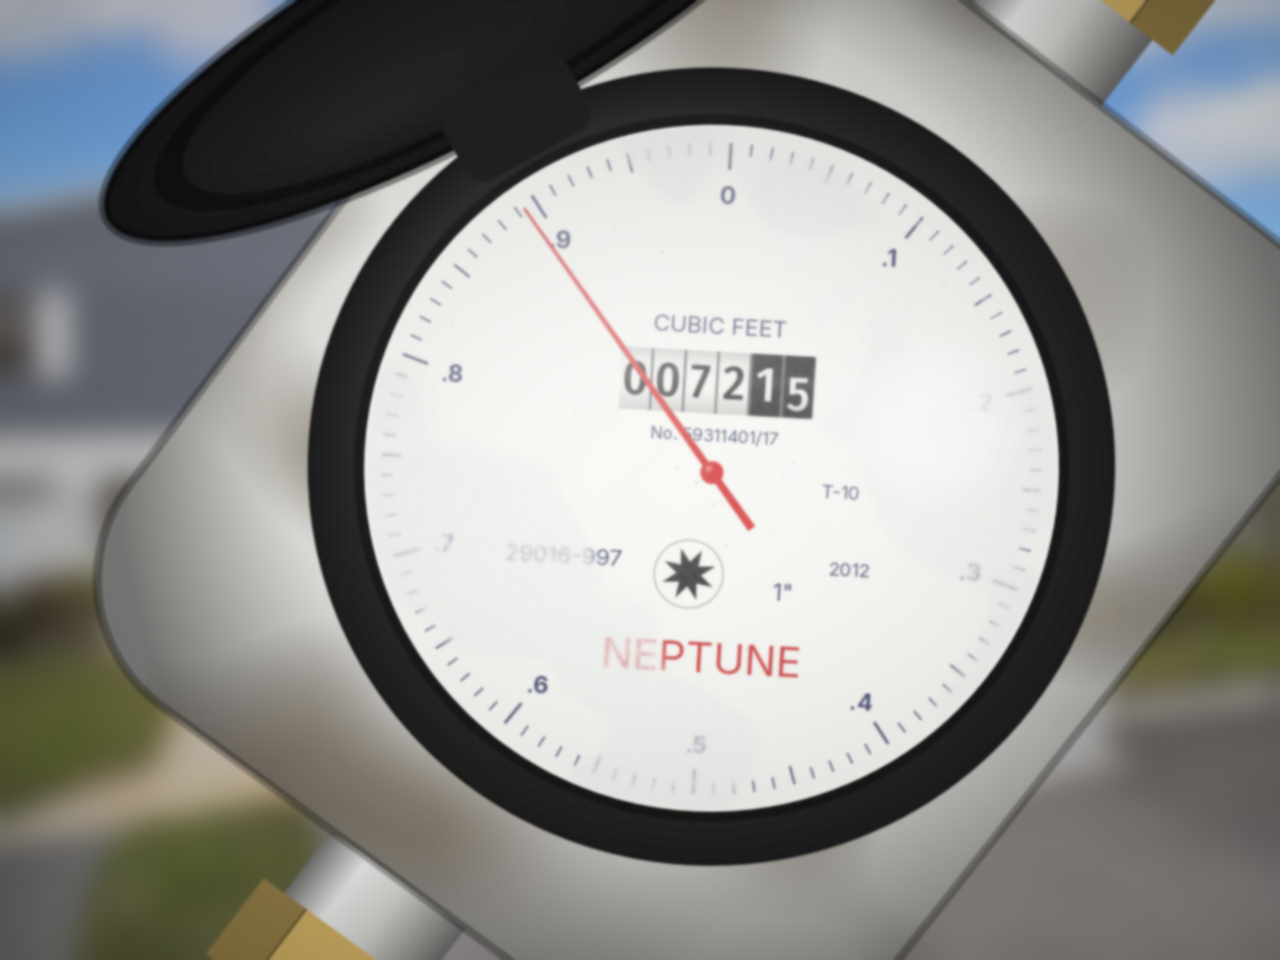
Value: 7214.89; ft³
